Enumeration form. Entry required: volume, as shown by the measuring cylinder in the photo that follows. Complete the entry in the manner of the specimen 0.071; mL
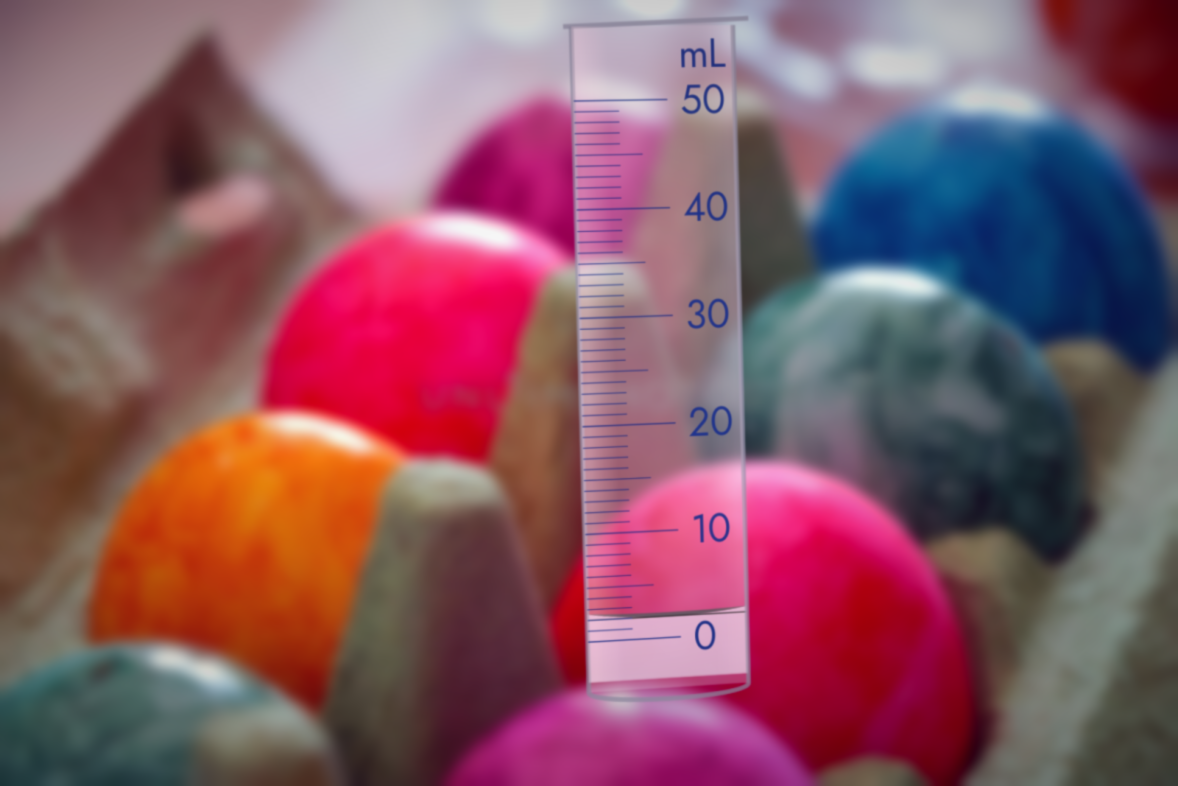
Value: 2; mL
